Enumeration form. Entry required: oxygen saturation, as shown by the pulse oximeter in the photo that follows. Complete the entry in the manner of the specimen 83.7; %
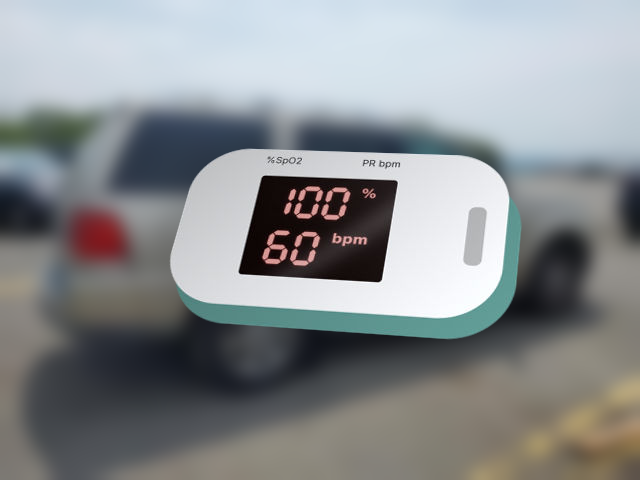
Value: 100; %
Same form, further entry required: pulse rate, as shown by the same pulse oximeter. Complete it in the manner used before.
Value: 60; bpm
